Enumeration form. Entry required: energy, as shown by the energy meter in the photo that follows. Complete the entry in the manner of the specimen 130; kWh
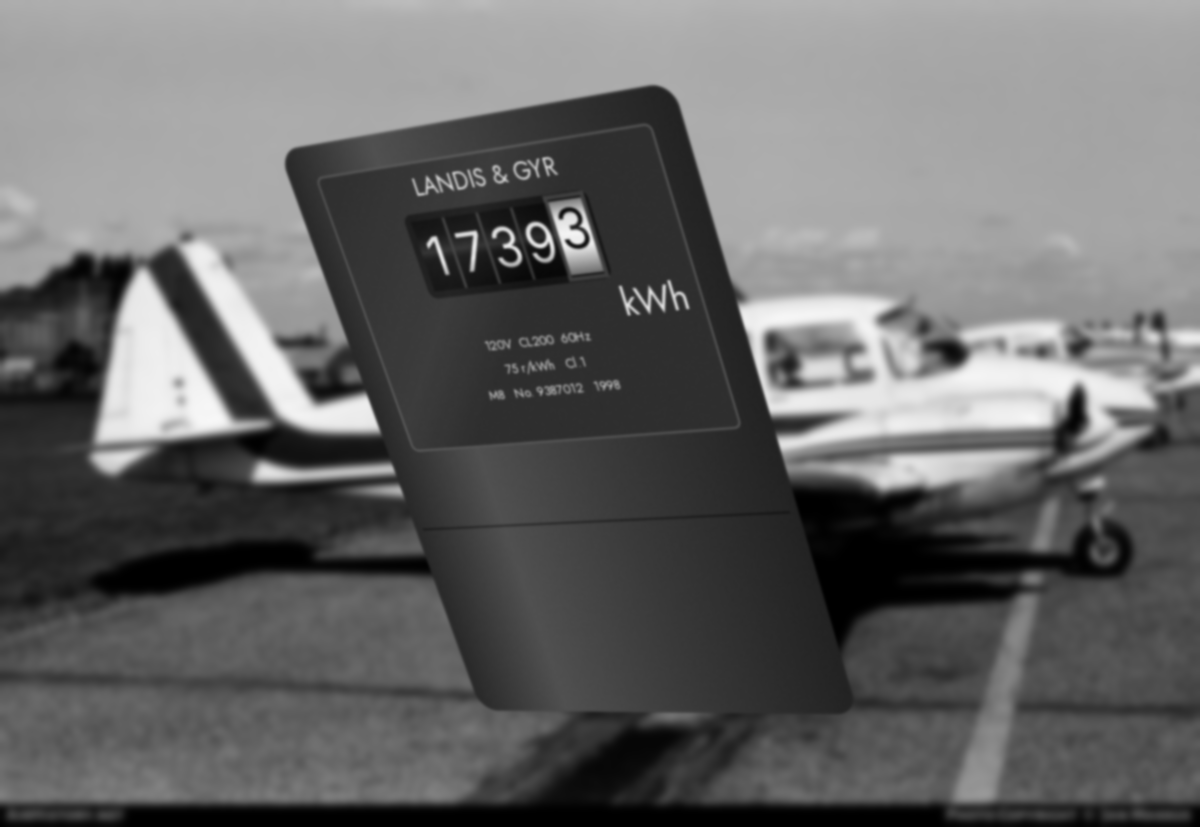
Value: 1739.3; kWh
